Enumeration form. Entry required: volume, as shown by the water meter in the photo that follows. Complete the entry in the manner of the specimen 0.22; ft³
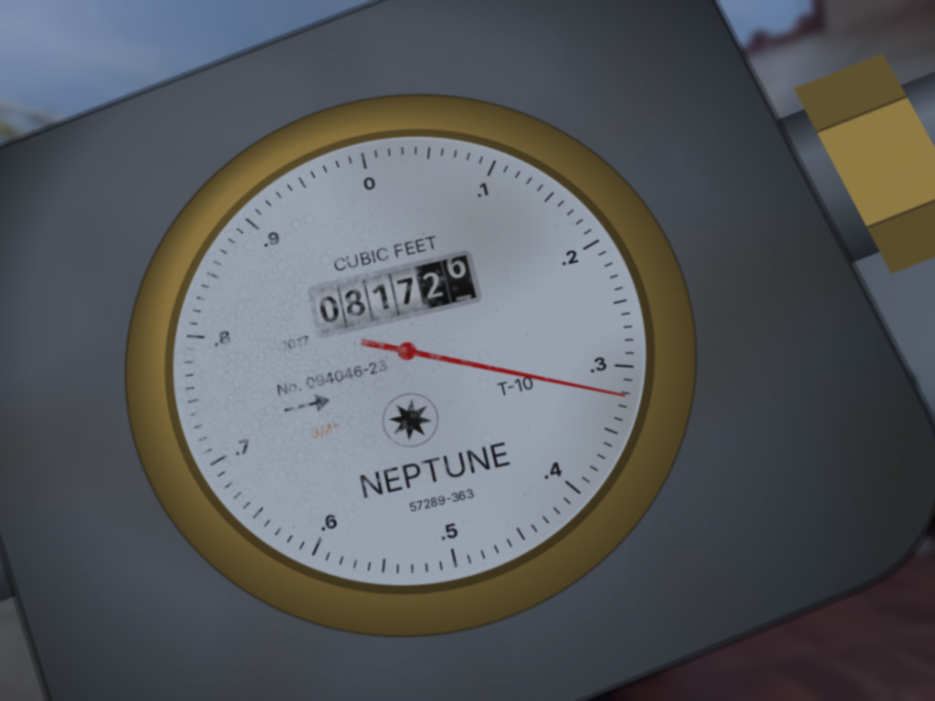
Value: 81726.32; ft³
